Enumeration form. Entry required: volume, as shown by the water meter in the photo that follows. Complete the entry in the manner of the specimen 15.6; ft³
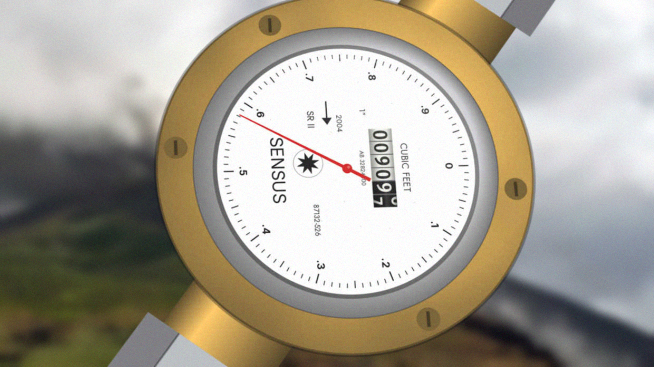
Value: 9096.58; ft³
